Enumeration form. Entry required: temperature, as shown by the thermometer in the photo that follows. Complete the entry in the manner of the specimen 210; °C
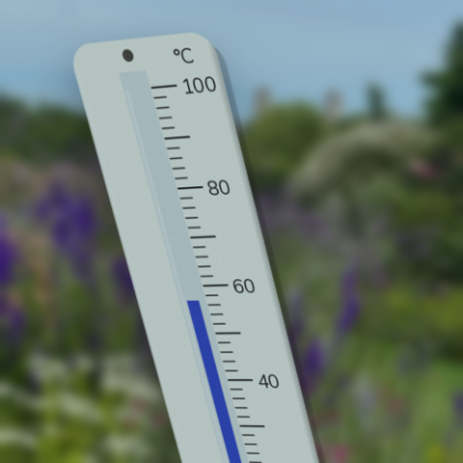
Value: 57; °C
